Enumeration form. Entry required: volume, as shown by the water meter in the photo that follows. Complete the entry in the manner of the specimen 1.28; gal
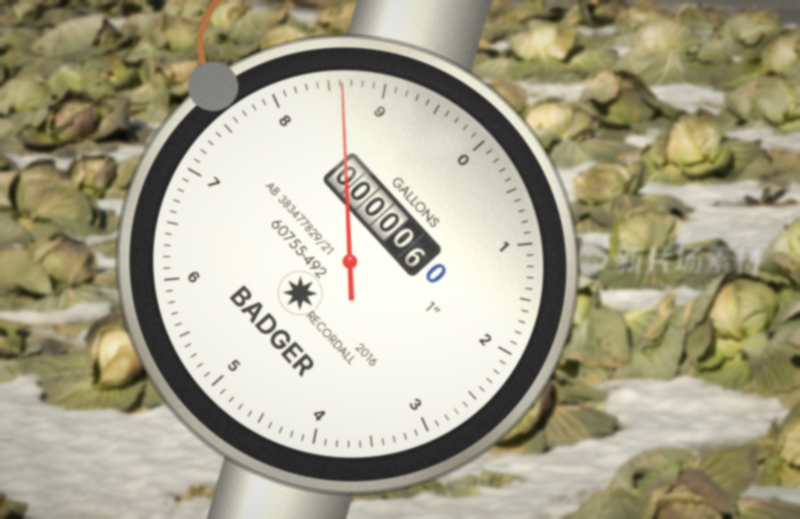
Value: 58.6; gal
